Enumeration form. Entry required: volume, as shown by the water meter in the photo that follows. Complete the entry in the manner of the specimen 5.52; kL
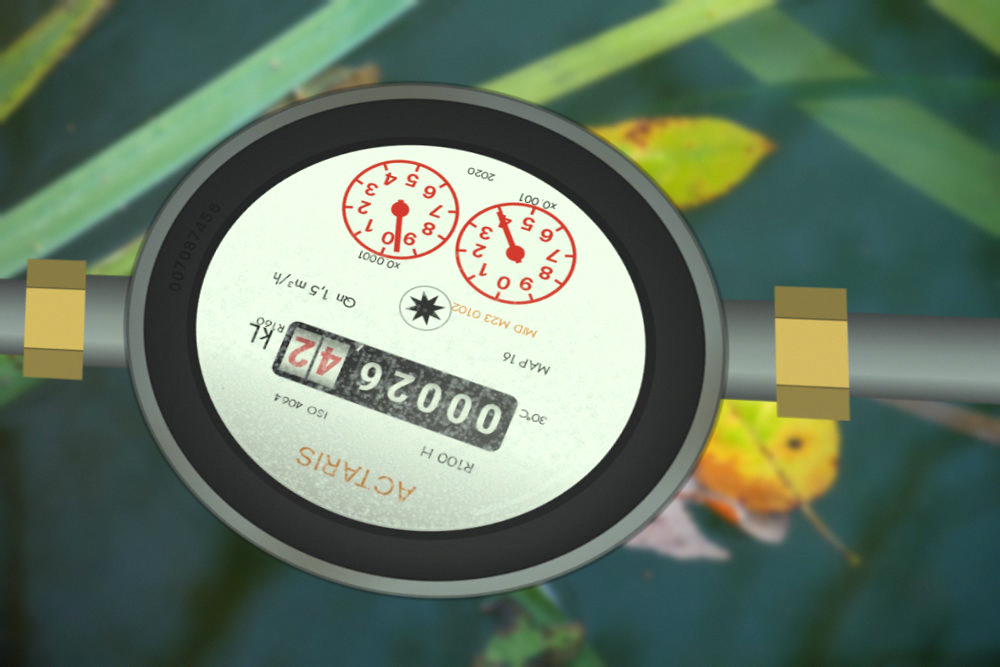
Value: 26.4239; kL
